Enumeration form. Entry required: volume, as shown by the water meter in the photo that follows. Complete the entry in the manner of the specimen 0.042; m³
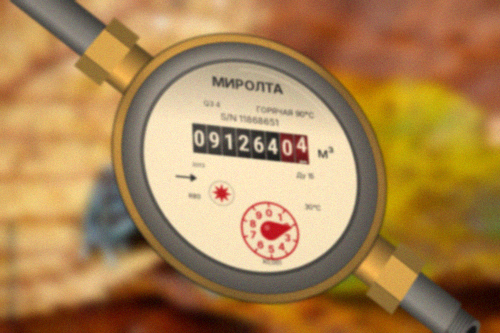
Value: 91264.042; m³
